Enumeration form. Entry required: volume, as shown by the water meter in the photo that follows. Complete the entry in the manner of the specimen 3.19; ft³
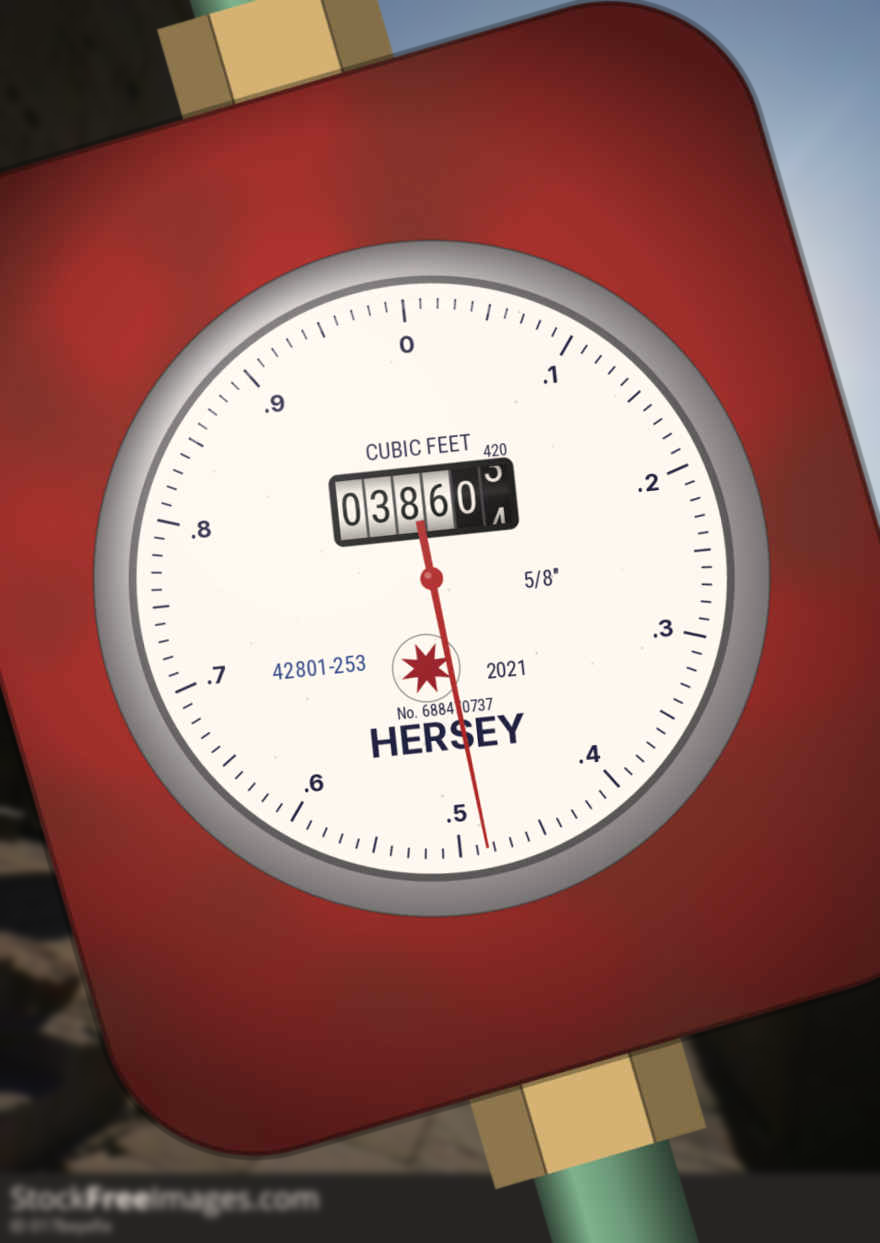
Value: 38603.48; ft³
